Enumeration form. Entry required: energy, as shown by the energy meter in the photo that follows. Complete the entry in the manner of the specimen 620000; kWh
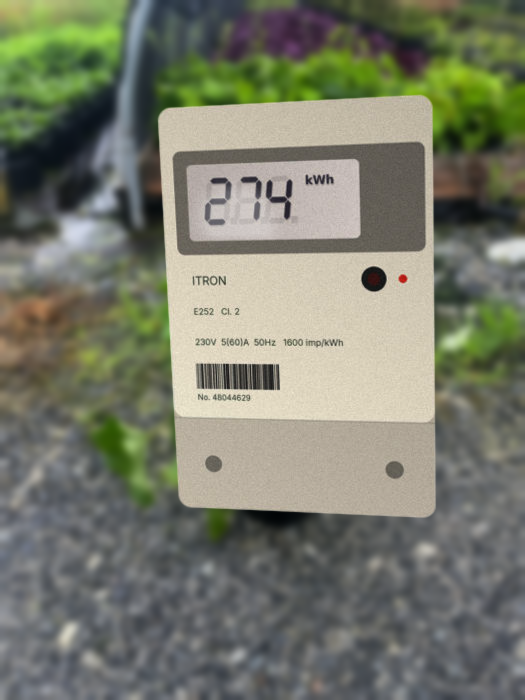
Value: 274; kWh
